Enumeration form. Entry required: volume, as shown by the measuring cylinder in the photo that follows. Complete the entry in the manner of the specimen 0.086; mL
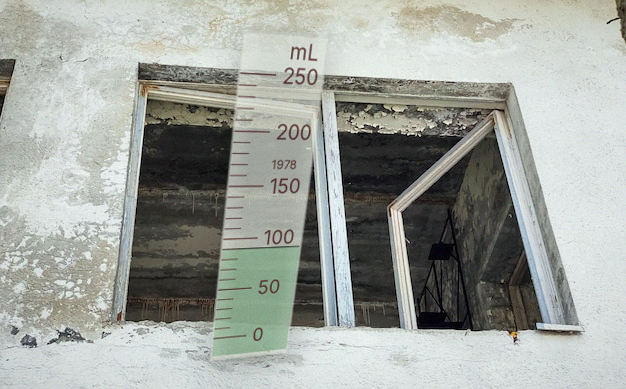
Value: 90; mL
